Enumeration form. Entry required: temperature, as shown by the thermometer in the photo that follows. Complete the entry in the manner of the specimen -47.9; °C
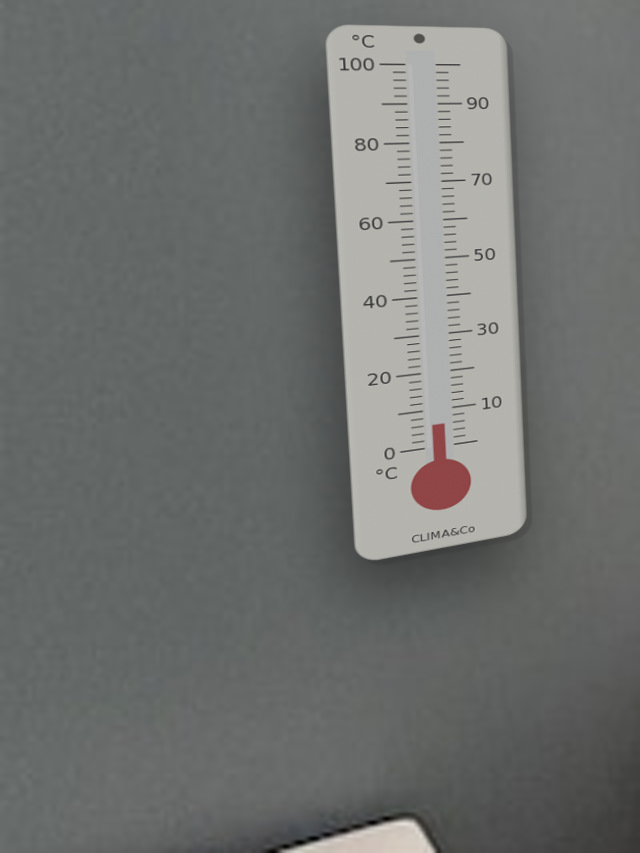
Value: 6; °C
